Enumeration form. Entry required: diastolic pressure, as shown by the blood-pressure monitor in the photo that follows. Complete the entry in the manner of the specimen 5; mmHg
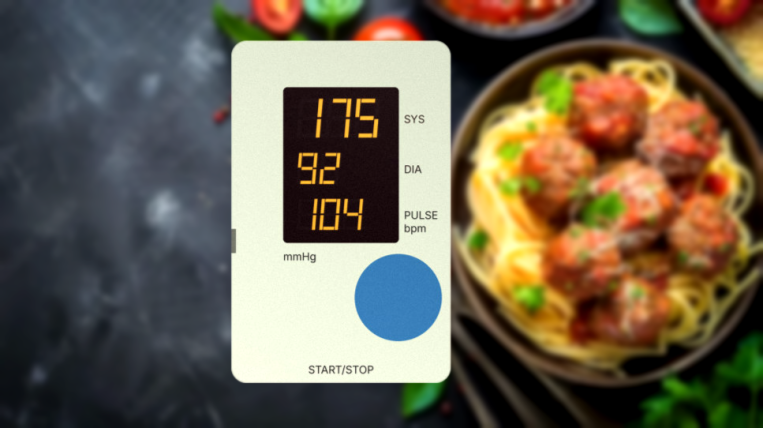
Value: 92; mmHg
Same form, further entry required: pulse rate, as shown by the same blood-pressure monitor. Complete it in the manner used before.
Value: 104; bpm
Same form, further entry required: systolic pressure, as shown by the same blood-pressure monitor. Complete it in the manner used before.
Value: 175; mmHg
